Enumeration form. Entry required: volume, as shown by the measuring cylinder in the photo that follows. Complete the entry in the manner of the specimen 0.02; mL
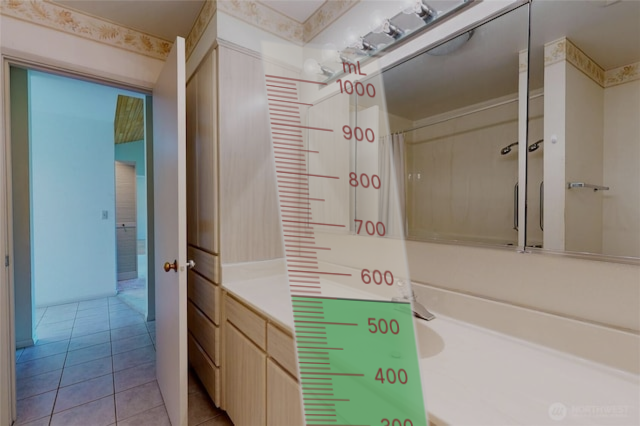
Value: 550; mL
